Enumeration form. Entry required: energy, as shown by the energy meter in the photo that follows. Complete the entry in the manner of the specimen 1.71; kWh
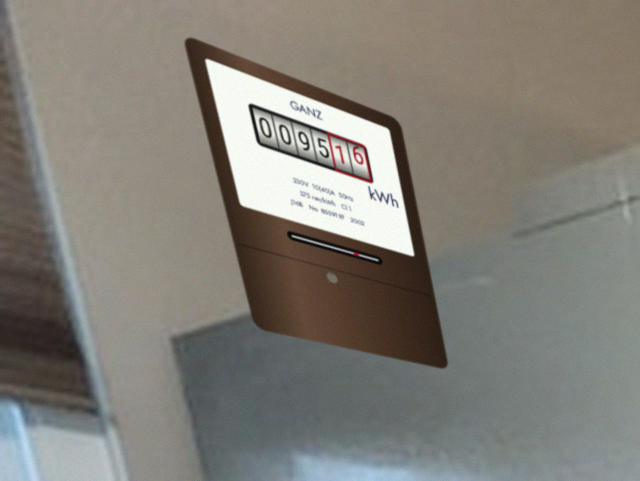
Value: 95.16; kWh
